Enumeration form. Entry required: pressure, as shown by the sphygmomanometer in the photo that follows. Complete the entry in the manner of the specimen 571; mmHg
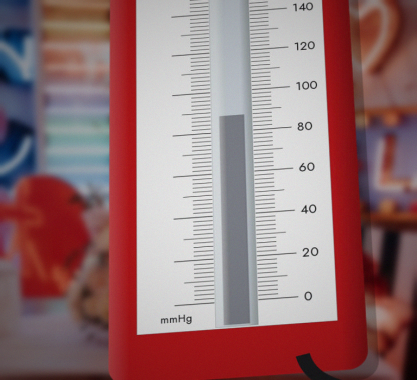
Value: 88; mmHg
